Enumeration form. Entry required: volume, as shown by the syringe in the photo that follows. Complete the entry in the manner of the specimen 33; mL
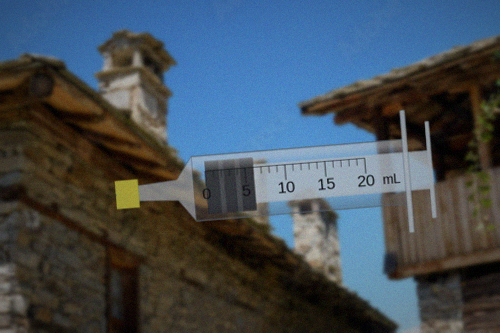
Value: 0; mL
